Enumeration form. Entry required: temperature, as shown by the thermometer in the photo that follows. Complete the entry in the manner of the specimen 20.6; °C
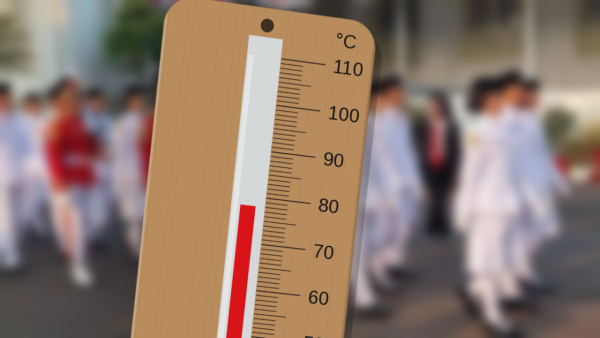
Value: 78; °C
